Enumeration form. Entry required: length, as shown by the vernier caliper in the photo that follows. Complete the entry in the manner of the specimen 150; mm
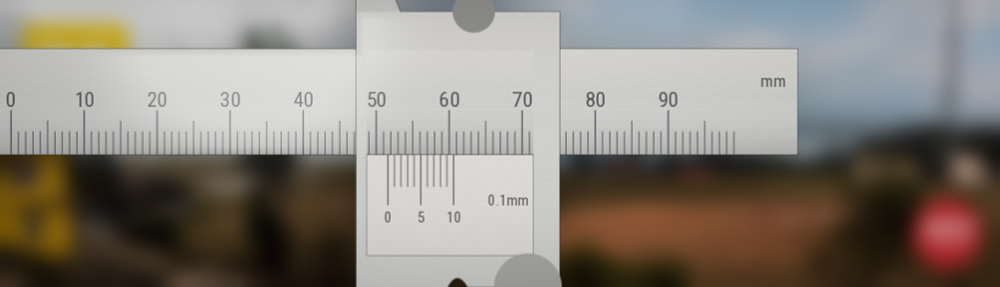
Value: 51.6; mm
